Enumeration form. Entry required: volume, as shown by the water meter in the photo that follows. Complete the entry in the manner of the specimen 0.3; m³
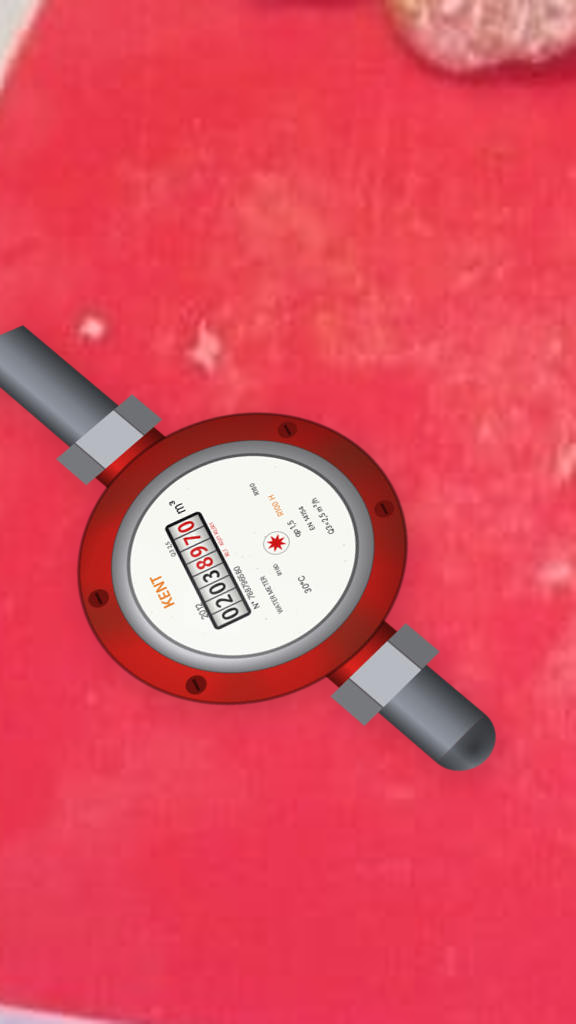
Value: 203.8970; m³
